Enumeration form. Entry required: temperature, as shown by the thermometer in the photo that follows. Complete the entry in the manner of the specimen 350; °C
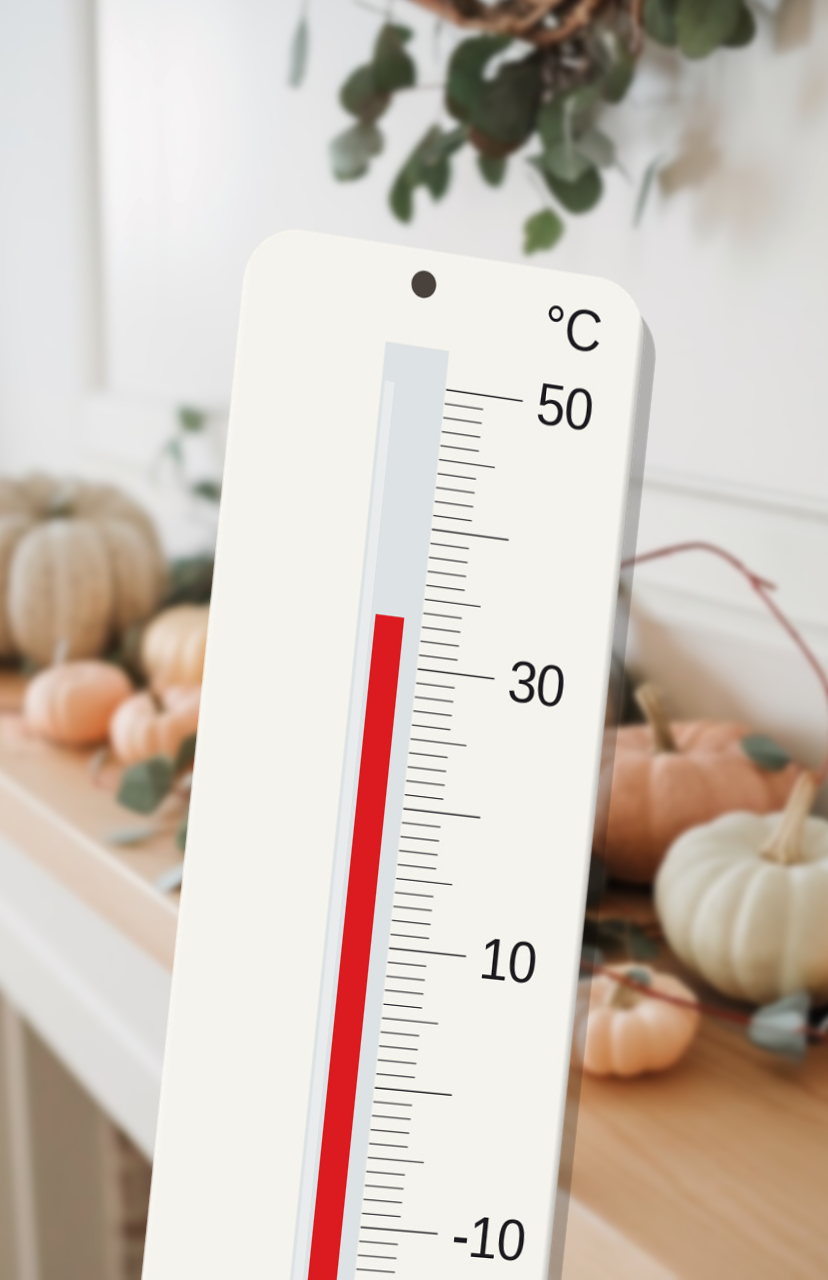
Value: 33.5; °C
